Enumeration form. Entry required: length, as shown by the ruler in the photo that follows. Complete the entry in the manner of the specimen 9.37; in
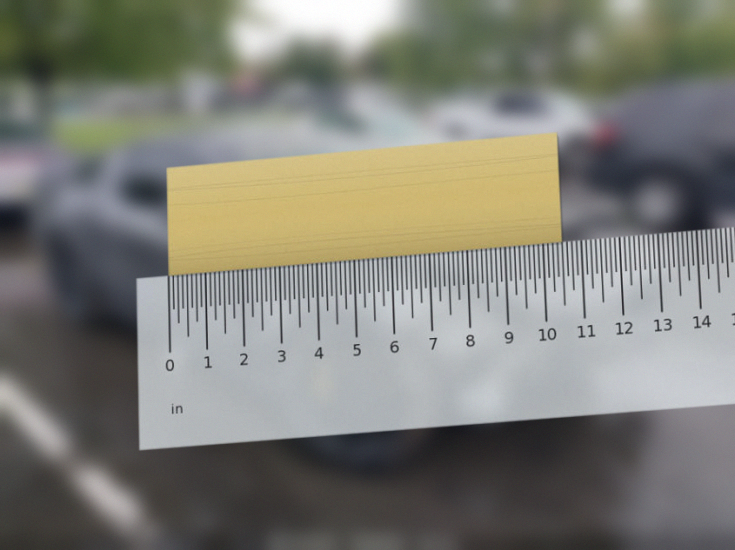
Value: 10.5; in
